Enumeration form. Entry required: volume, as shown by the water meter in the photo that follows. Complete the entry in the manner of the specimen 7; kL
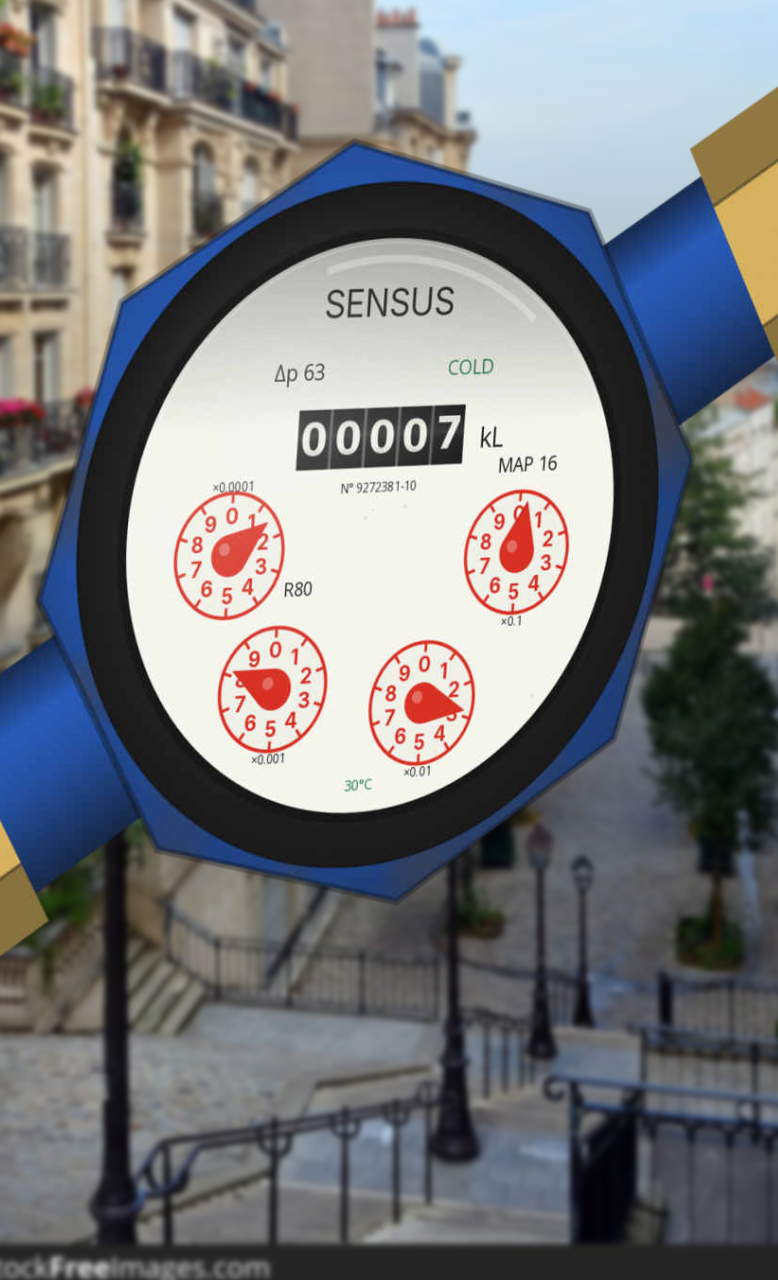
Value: 7.0281; kL
